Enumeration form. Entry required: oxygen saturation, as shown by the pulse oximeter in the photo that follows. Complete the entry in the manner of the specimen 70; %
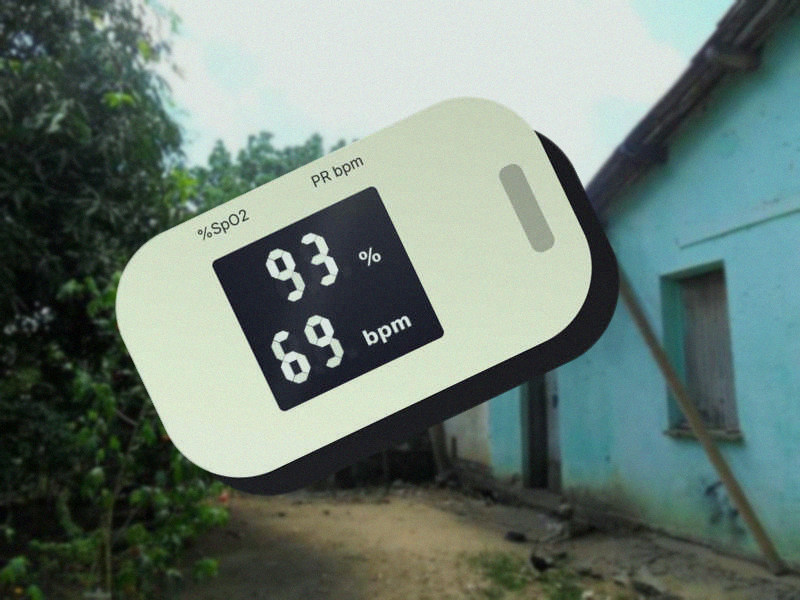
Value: 93; %
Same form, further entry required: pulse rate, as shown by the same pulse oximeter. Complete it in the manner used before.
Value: 69; bpm
